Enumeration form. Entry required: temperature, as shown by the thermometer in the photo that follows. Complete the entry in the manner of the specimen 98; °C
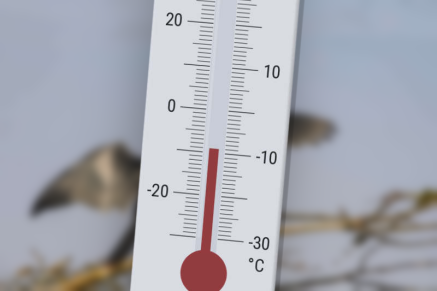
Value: -9; °C
